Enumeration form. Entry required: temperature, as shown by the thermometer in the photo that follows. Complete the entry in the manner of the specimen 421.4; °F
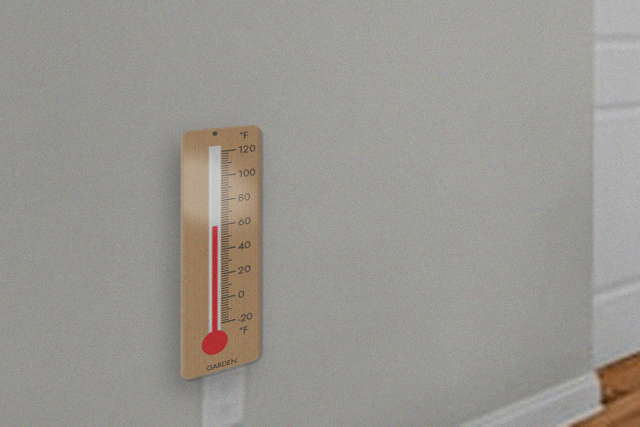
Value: 60; °F
